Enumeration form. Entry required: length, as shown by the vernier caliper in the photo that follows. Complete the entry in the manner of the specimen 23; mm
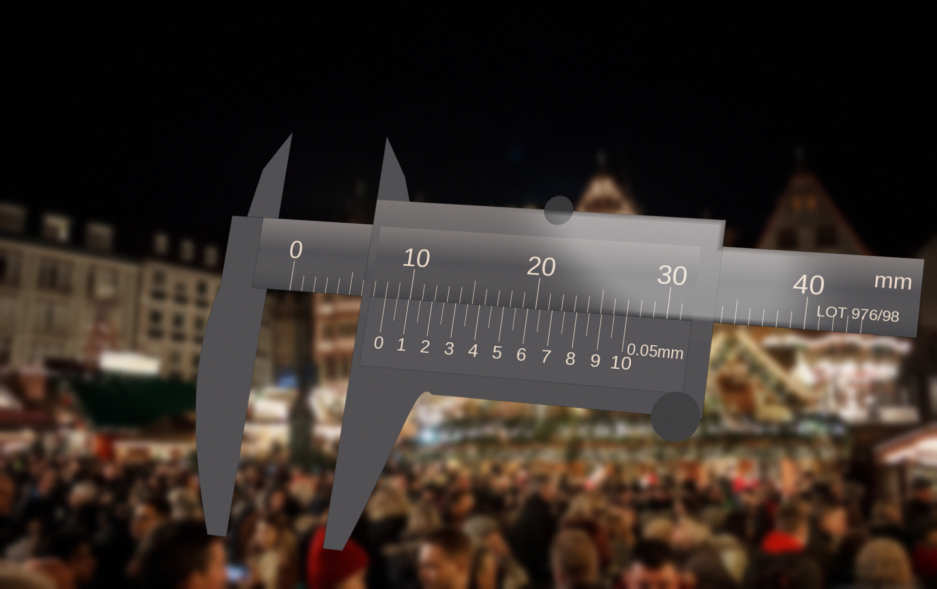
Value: 8.0; mm
